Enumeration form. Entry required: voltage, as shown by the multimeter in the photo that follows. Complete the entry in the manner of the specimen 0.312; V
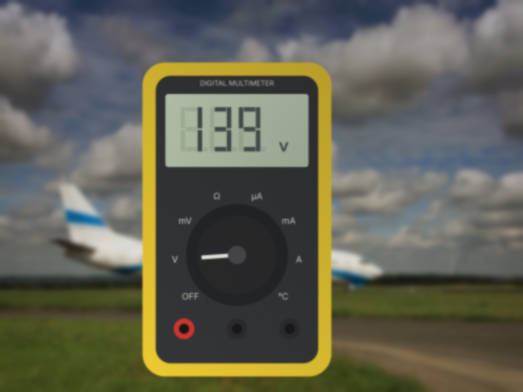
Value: 139; V
